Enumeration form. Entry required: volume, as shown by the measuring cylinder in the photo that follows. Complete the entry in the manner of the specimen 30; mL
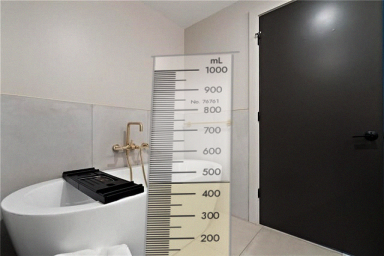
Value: 450; mL
